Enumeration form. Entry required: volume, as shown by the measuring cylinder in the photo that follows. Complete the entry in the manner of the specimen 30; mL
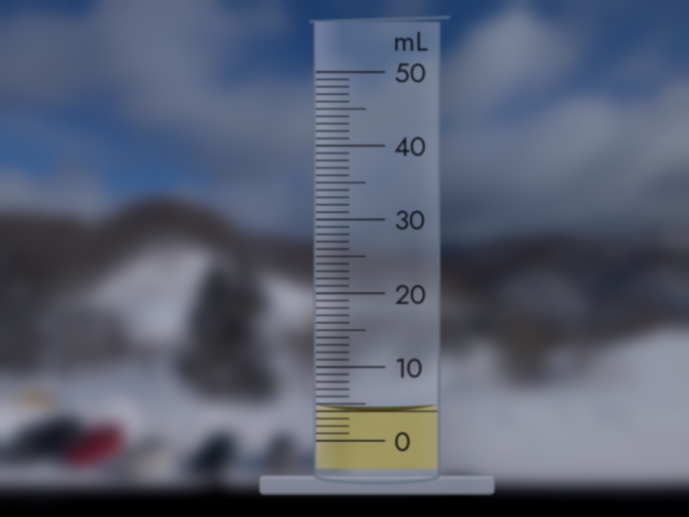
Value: 4; mL
